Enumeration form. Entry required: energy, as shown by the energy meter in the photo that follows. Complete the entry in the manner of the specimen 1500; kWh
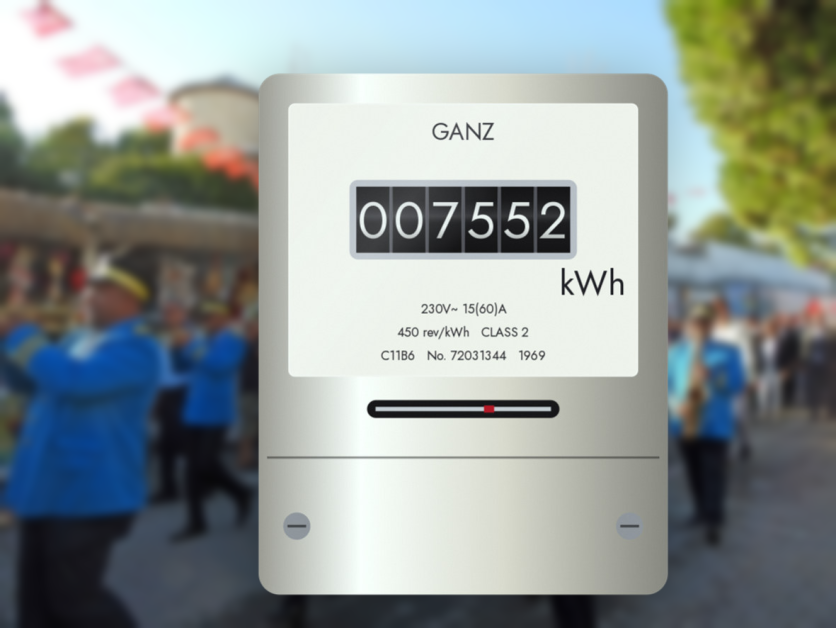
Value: 7552; kWh
